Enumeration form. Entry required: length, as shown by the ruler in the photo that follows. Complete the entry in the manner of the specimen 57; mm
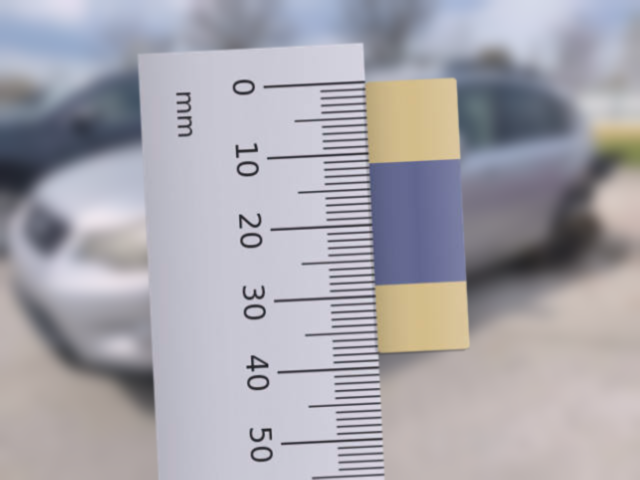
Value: 38; mm
